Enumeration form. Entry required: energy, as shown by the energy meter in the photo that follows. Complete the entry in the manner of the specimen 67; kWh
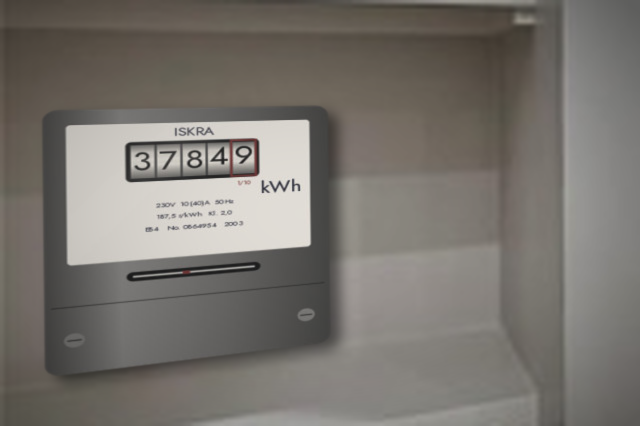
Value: 3784.9; kWh
